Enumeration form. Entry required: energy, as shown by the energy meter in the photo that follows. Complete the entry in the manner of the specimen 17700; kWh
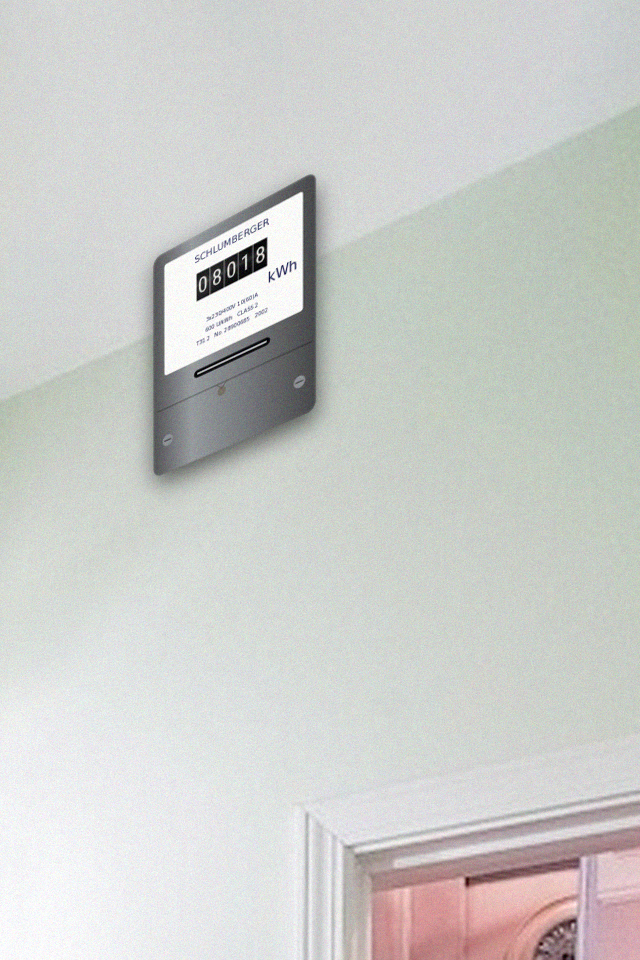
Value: 8018; kWh
